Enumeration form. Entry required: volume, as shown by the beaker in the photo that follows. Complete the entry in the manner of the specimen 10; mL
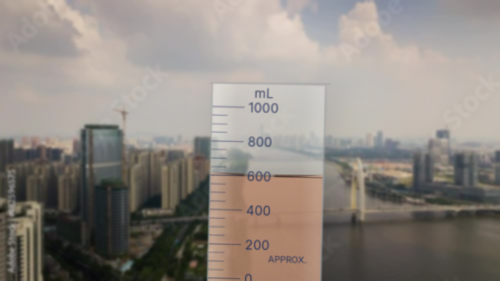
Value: 600; mL
